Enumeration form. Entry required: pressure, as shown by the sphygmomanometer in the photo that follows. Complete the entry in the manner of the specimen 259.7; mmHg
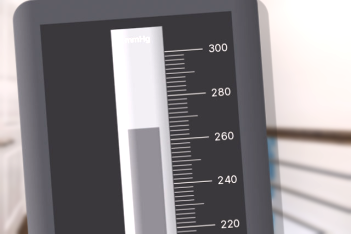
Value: 266; mmHg
